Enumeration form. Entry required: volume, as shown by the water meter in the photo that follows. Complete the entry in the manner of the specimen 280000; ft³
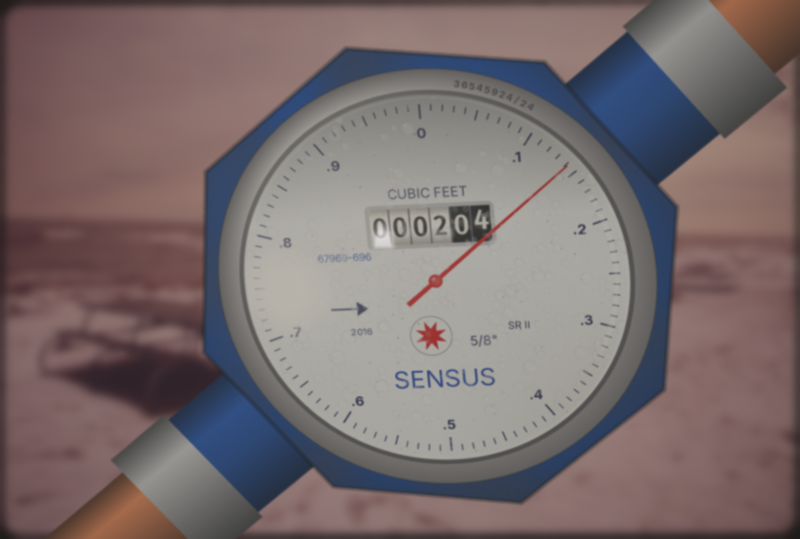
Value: 204.14; ft³
